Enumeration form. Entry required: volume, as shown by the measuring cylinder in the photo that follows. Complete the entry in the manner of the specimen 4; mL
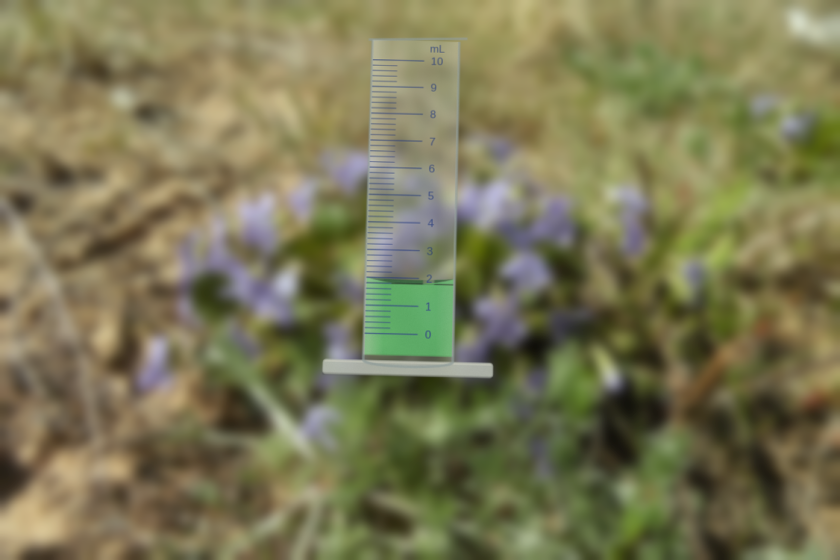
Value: 1.8; mL
